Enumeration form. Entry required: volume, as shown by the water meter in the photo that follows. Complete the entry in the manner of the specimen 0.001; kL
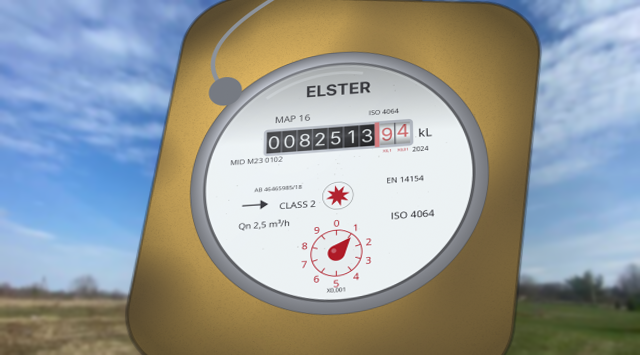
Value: 82513.941; kL
